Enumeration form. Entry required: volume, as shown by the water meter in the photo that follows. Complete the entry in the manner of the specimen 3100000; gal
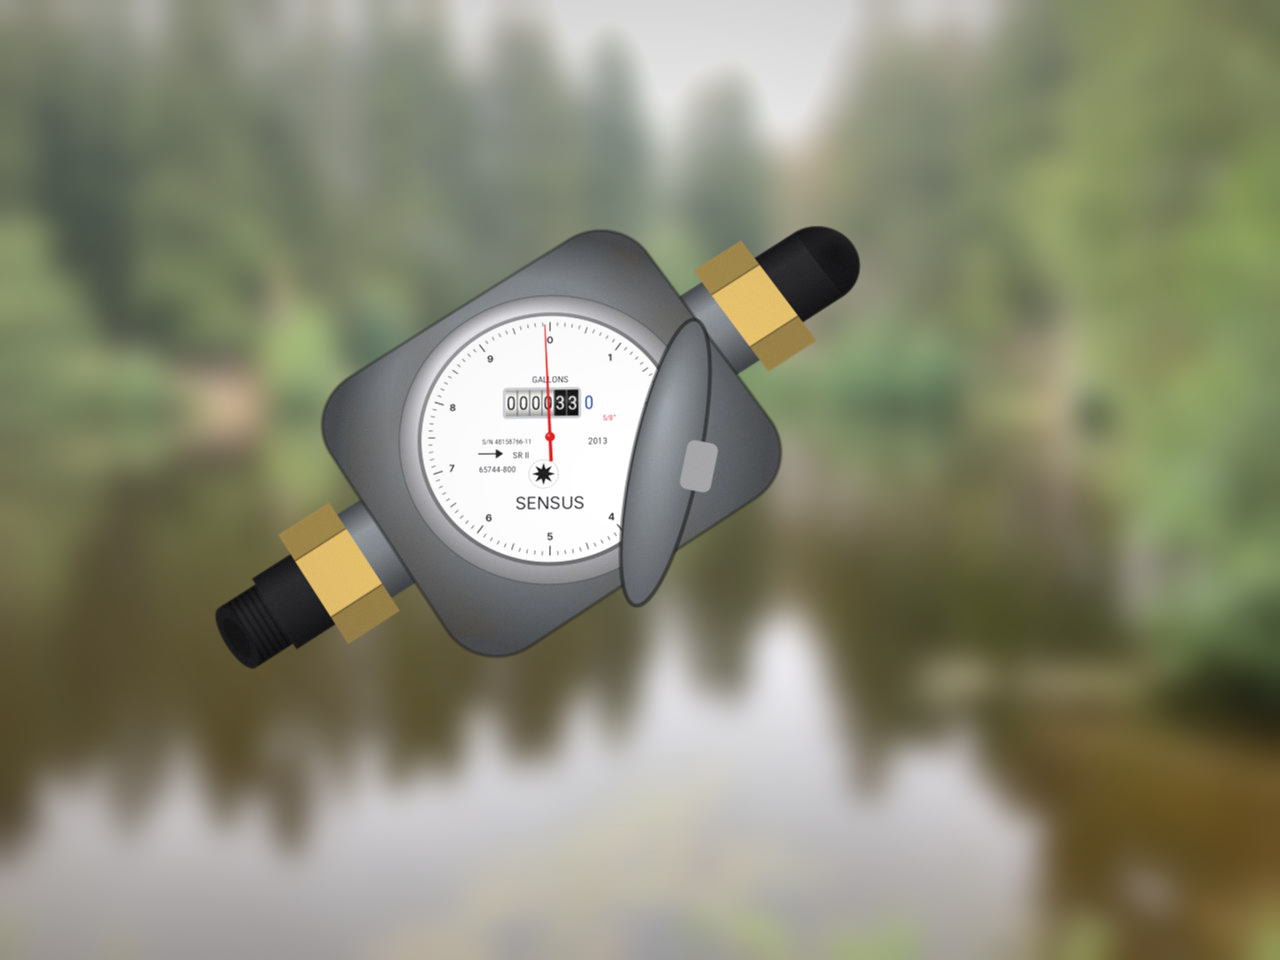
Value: 329.9; gal
